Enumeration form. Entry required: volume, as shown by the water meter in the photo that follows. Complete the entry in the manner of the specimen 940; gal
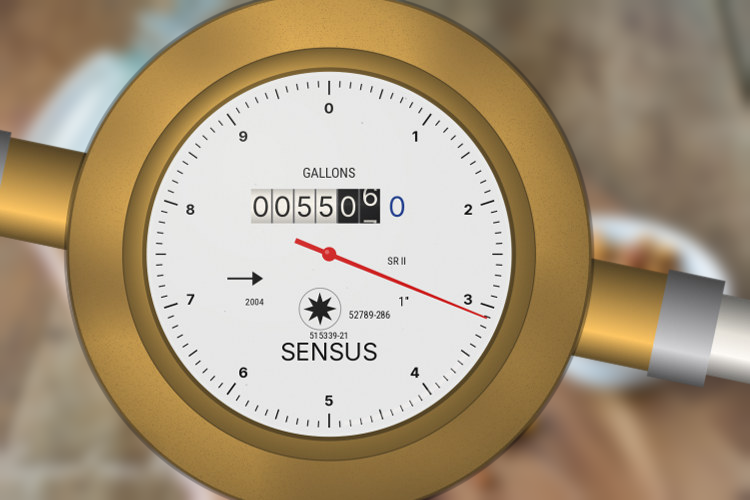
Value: 55063.1; gal
